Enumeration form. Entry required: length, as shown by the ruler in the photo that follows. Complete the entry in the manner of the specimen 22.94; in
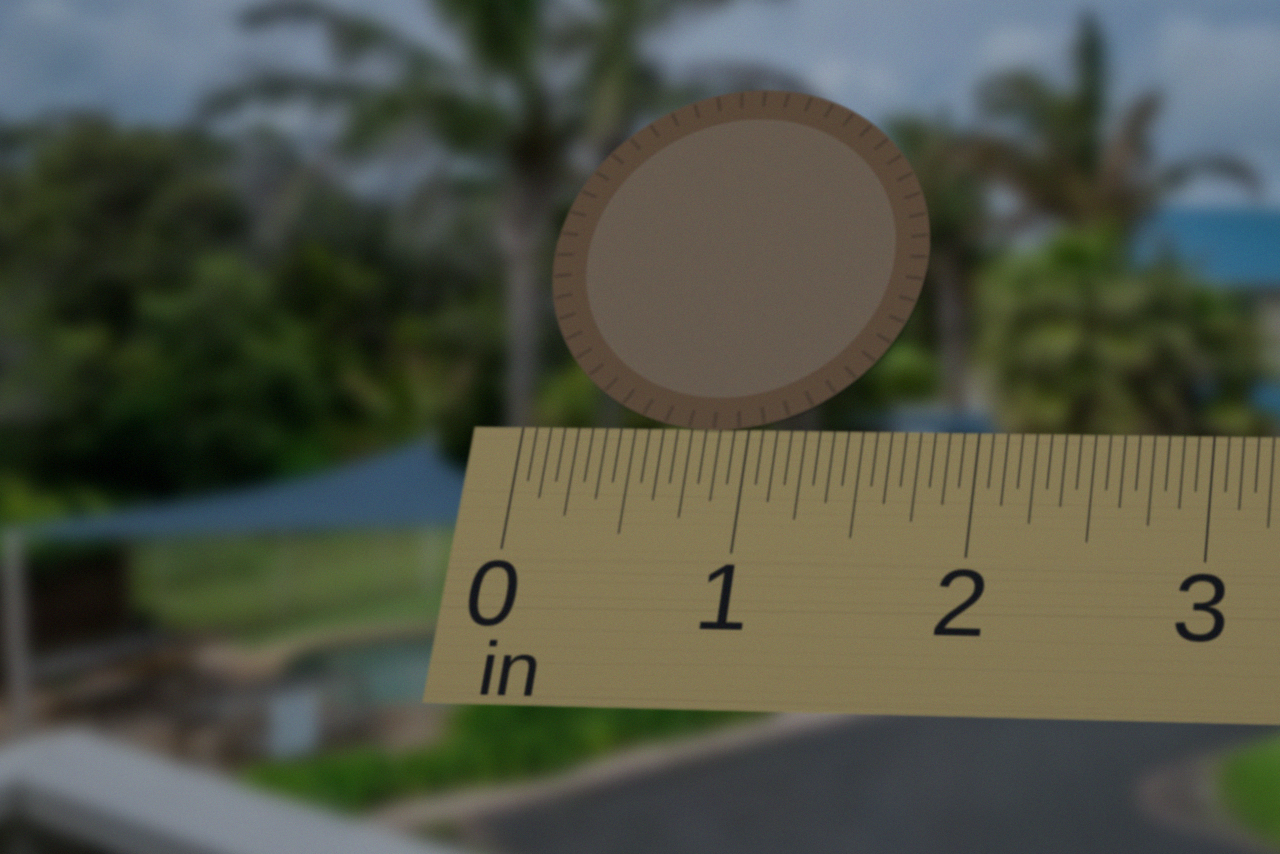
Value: 1.6875; in
